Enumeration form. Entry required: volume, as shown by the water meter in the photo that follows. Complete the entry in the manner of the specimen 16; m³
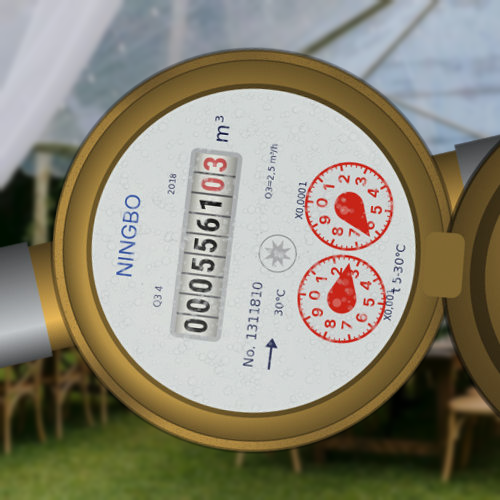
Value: 5561.0326; m³
